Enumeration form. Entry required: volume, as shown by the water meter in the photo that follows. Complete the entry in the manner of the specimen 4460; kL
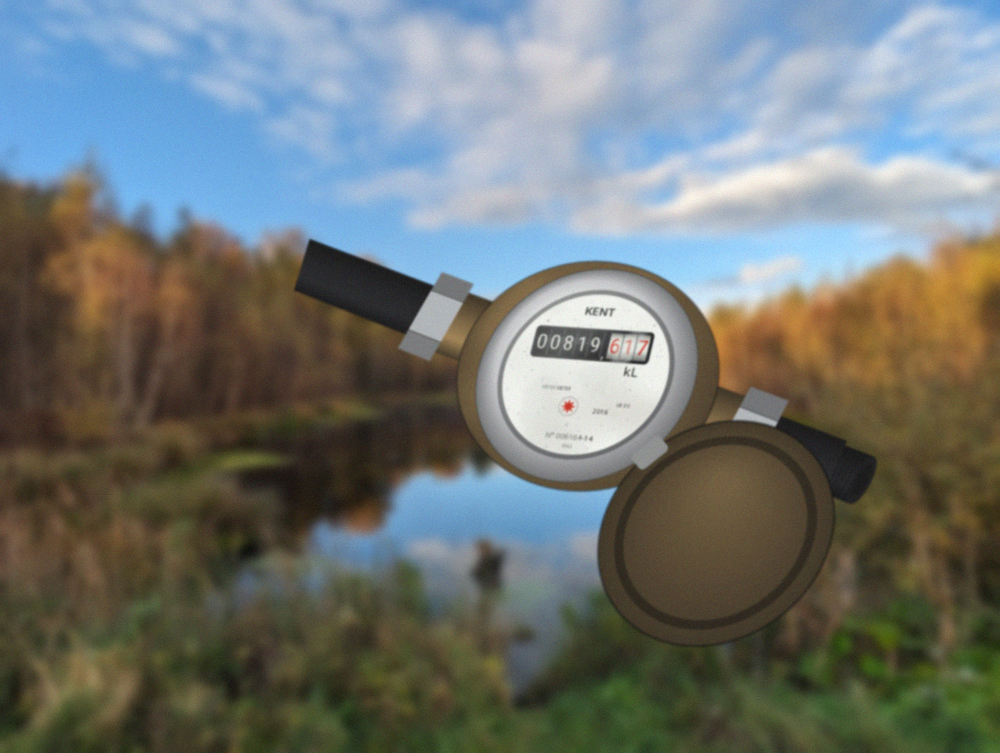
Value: 819.617; kL
